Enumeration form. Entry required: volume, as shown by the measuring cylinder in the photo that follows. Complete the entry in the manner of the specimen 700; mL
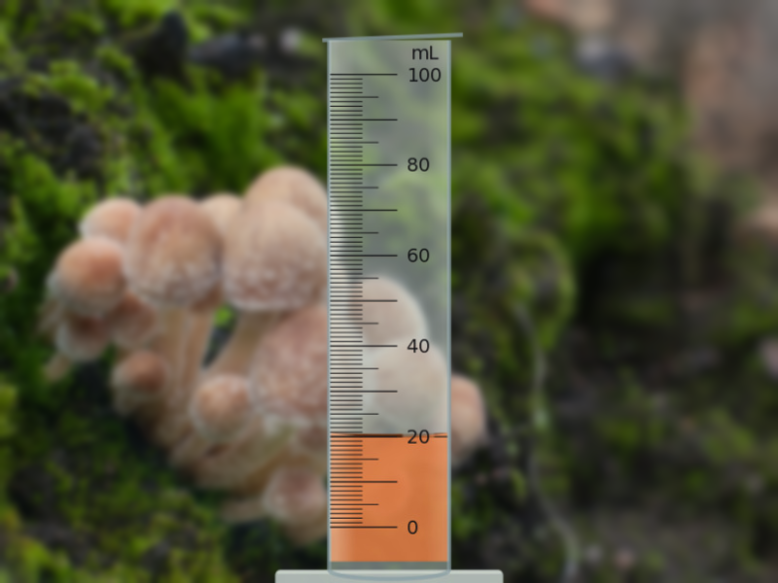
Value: 20; mL
